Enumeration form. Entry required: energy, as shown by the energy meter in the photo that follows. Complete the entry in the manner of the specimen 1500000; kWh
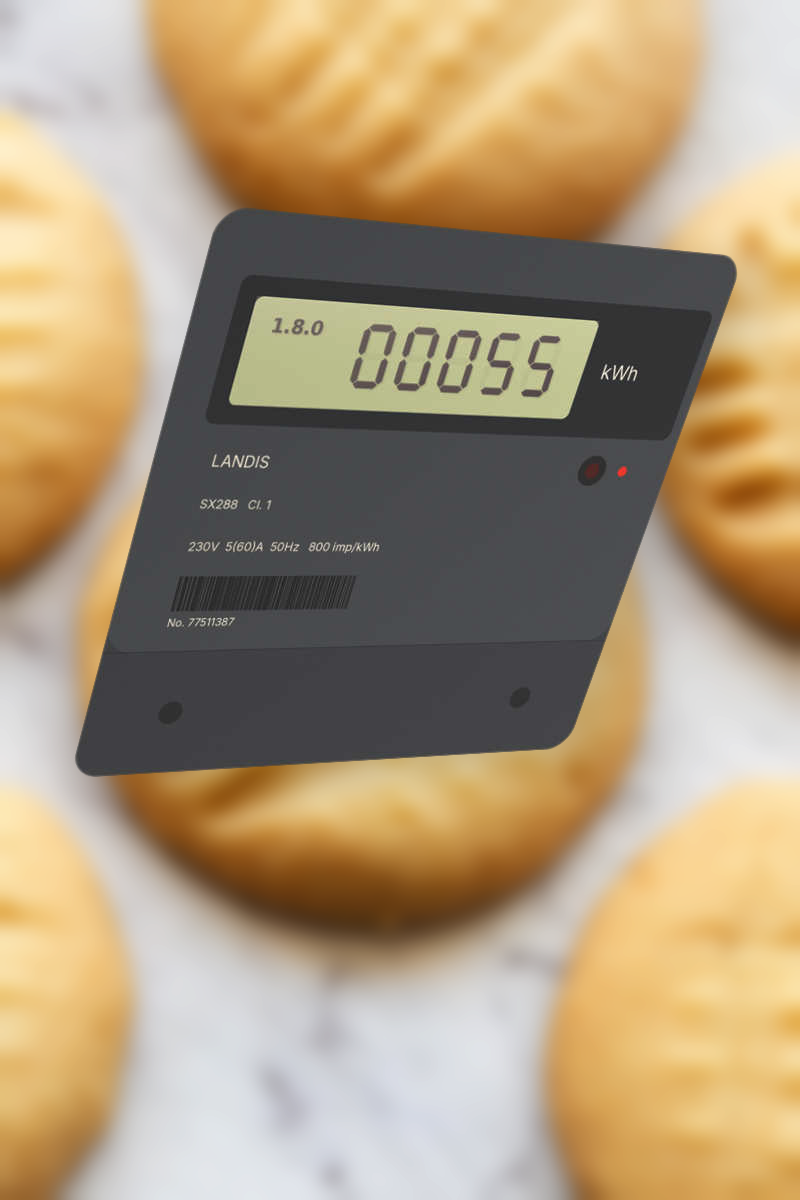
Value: 55; kWh
